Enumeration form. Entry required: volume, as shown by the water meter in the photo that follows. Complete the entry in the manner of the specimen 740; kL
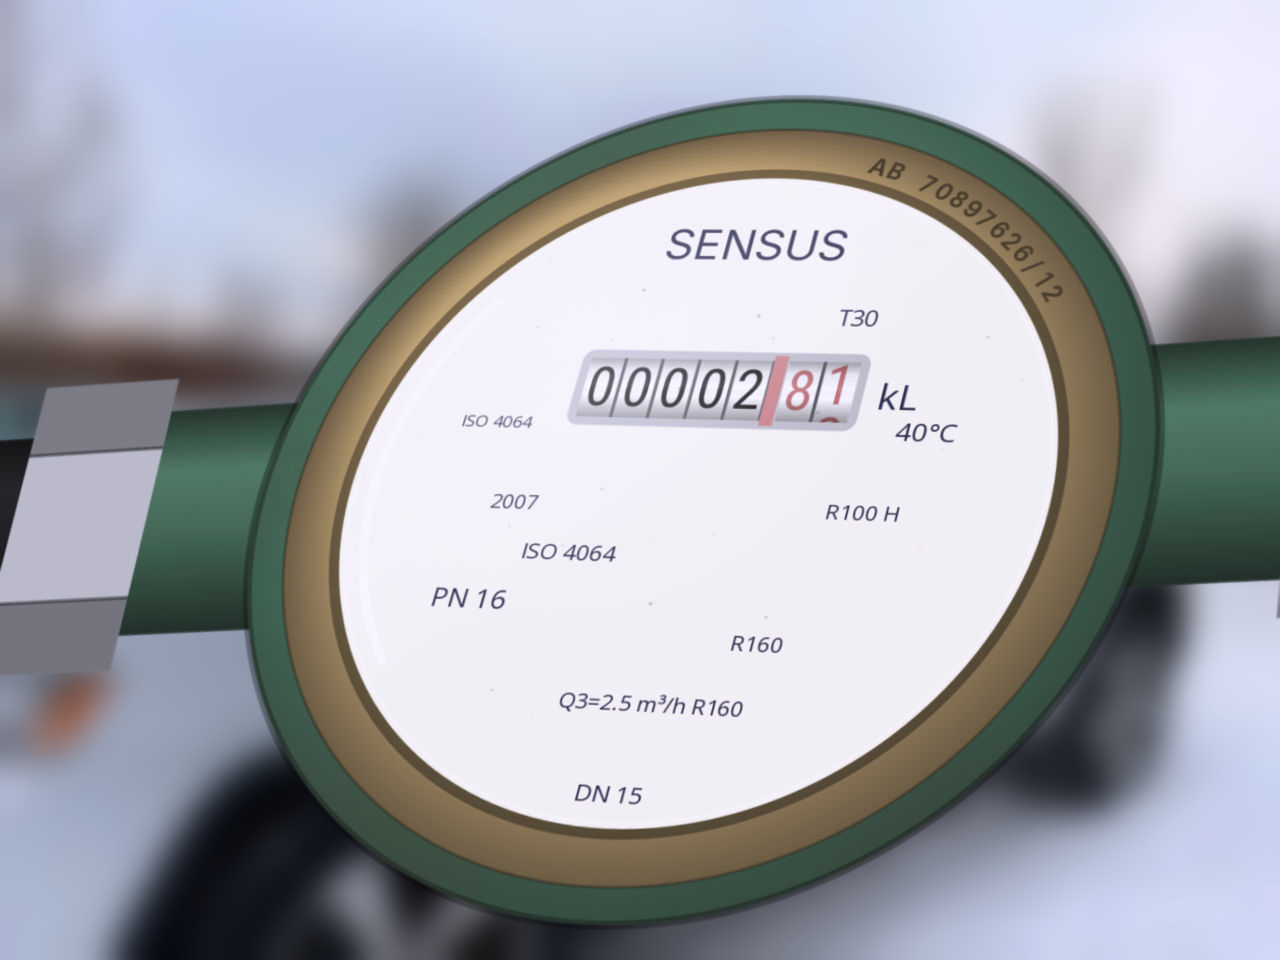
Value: 2.81; kL
